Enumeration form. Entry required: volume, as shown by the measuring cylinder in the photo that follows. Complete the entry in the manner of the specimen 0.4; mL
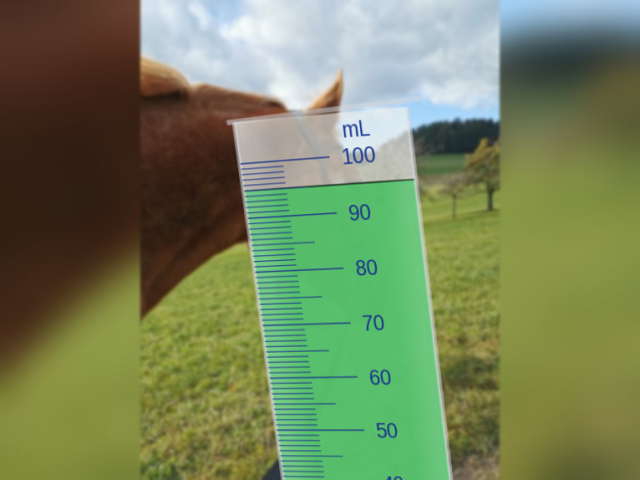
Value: 95; mL
